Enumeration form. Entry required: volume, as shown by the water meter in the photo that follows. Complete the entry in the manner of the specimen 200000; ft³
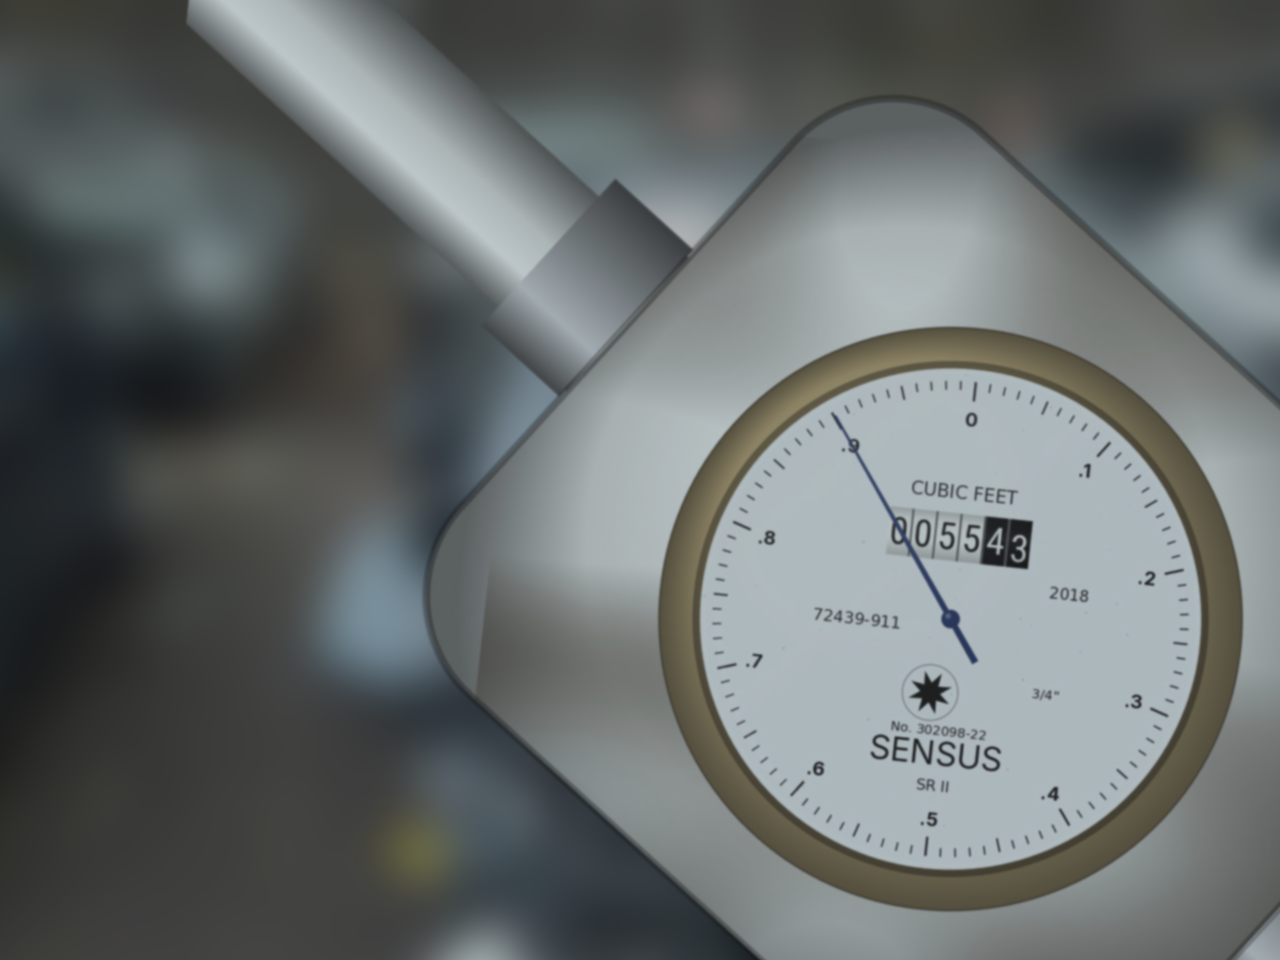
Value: 5542.90; ft³
